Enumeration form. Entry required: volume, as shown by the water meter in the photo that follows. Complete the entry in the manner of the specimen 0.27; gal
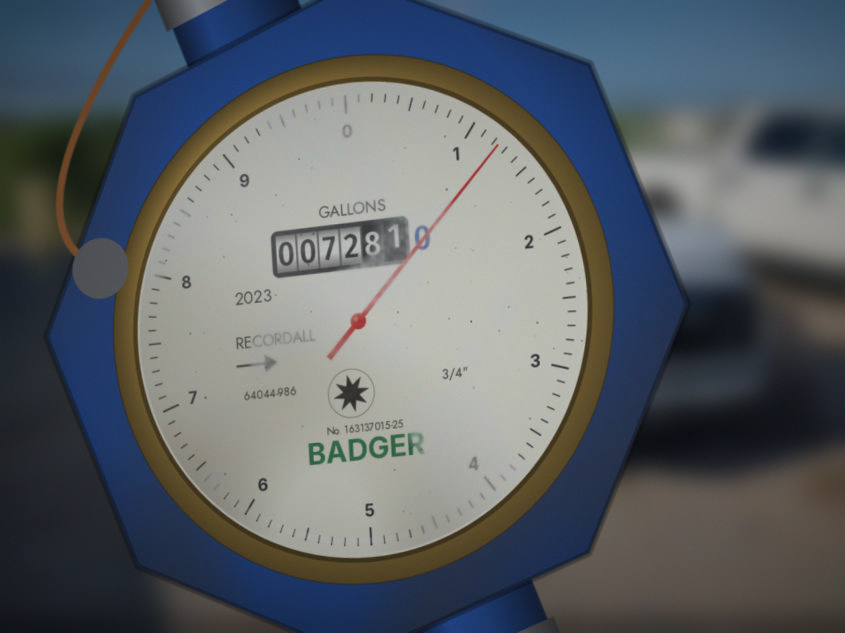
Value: 72811.2; gal
